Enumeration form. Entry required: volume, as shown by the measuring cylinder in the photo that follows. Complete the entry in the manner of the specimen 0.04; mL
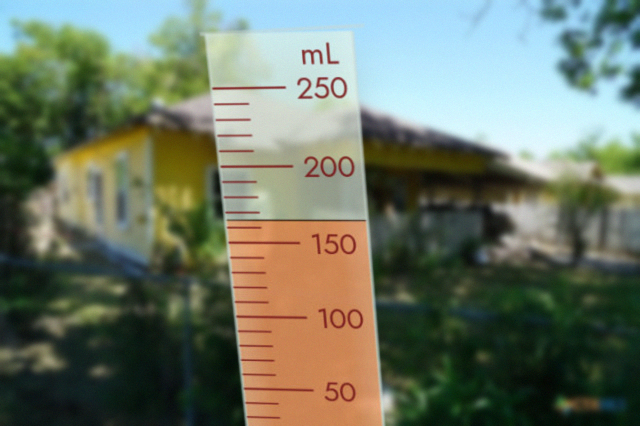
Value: 165; mL
